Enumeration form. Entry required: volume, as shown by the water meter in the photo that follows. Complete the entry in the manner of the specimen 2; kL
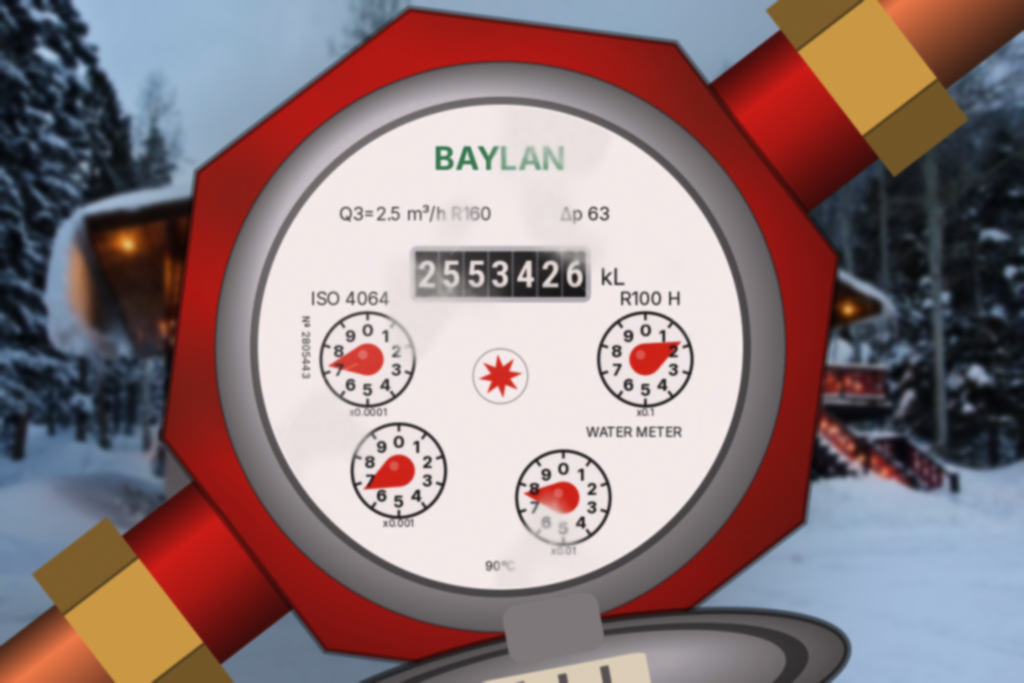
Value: 2553426.1767; kL
